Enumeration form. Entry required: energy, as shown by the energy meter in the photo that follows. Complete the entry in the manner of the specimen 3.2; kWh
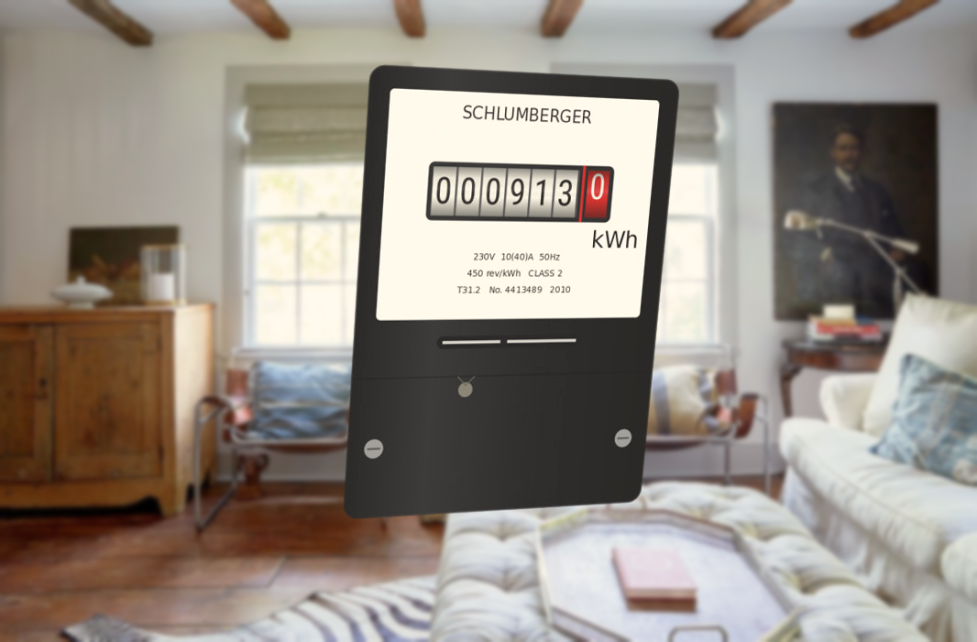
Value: 913.0; kWh
